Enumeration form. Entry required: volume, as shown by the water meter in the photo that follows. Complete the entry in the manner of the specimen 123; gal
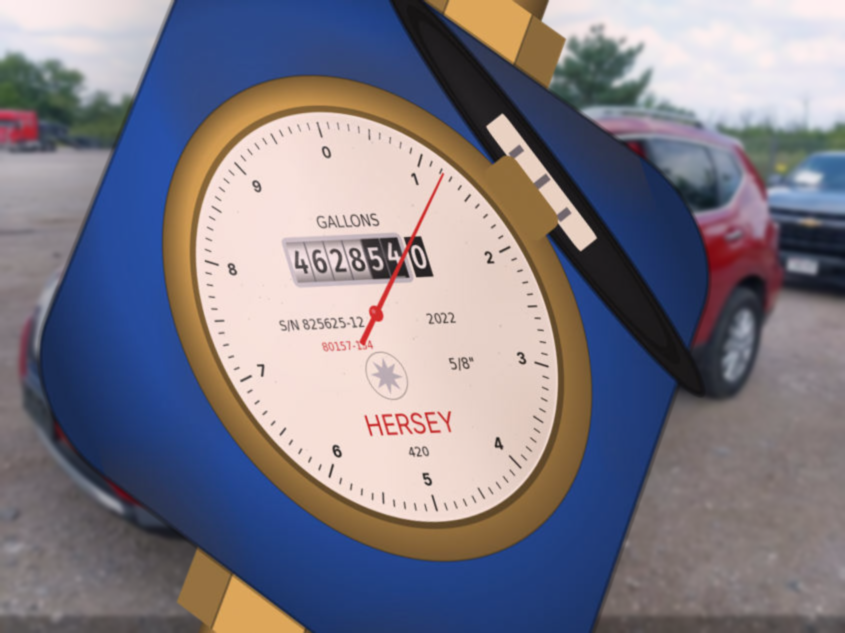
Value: 4628541.2; gal
